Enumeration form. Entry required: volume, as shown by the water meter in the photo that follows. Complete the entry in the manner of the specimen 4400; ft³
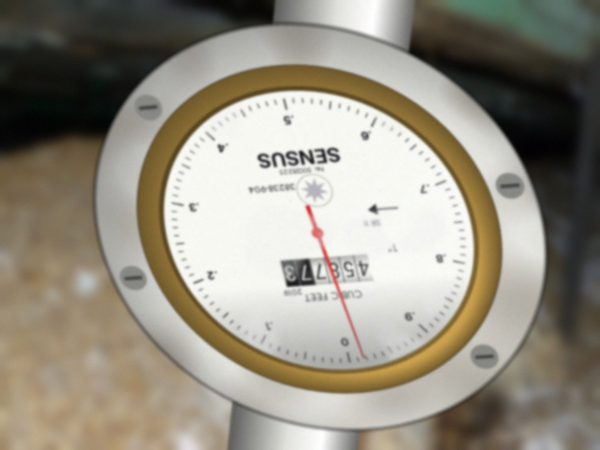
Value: 458772.98; ft³
